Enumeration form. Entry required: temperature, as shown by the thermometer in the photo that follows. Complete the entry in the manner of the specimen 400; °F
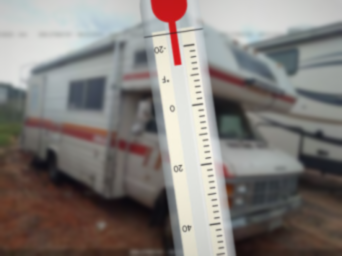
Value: -14; °F
